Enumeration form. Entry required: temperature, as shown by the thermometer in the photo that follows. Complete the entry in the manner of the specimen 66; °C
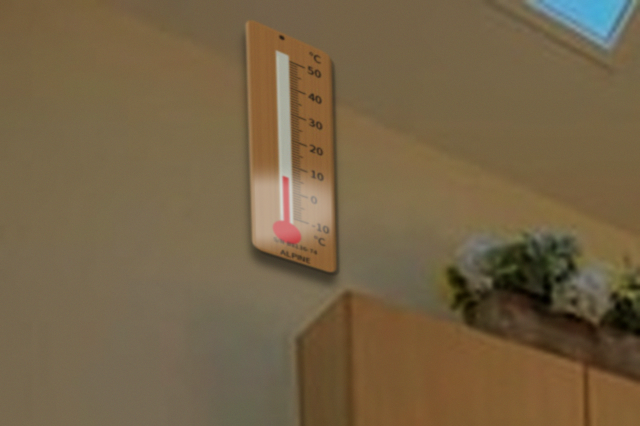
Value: 5; °C
